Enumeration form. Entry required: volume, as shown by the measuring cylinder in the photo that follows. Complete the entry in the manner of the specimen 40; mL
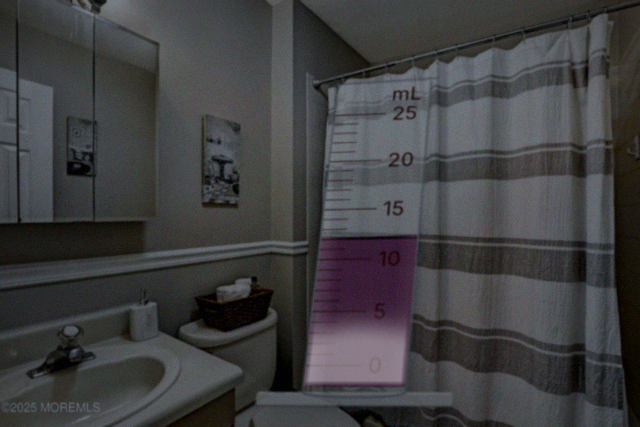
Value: 12; mL
